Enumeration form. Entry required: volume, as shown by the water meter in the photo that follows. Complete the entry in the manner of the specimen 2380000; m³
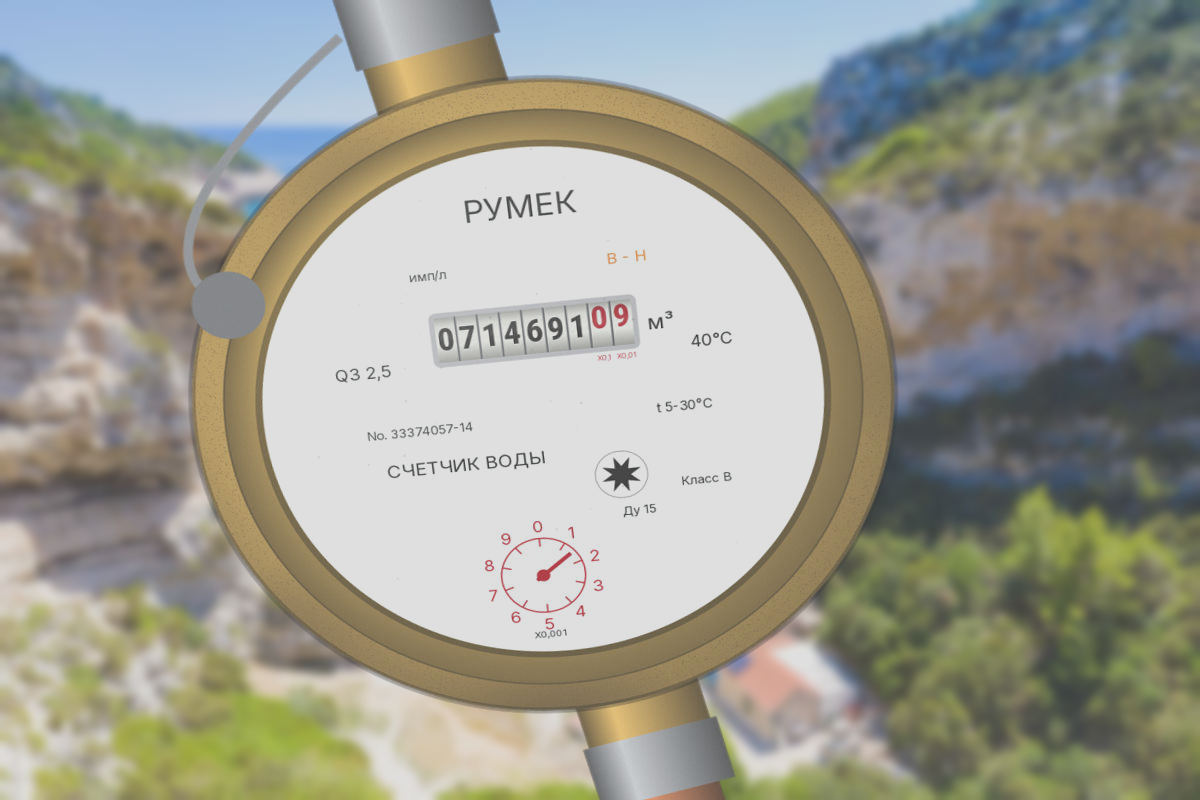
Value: 714691.091; m³
